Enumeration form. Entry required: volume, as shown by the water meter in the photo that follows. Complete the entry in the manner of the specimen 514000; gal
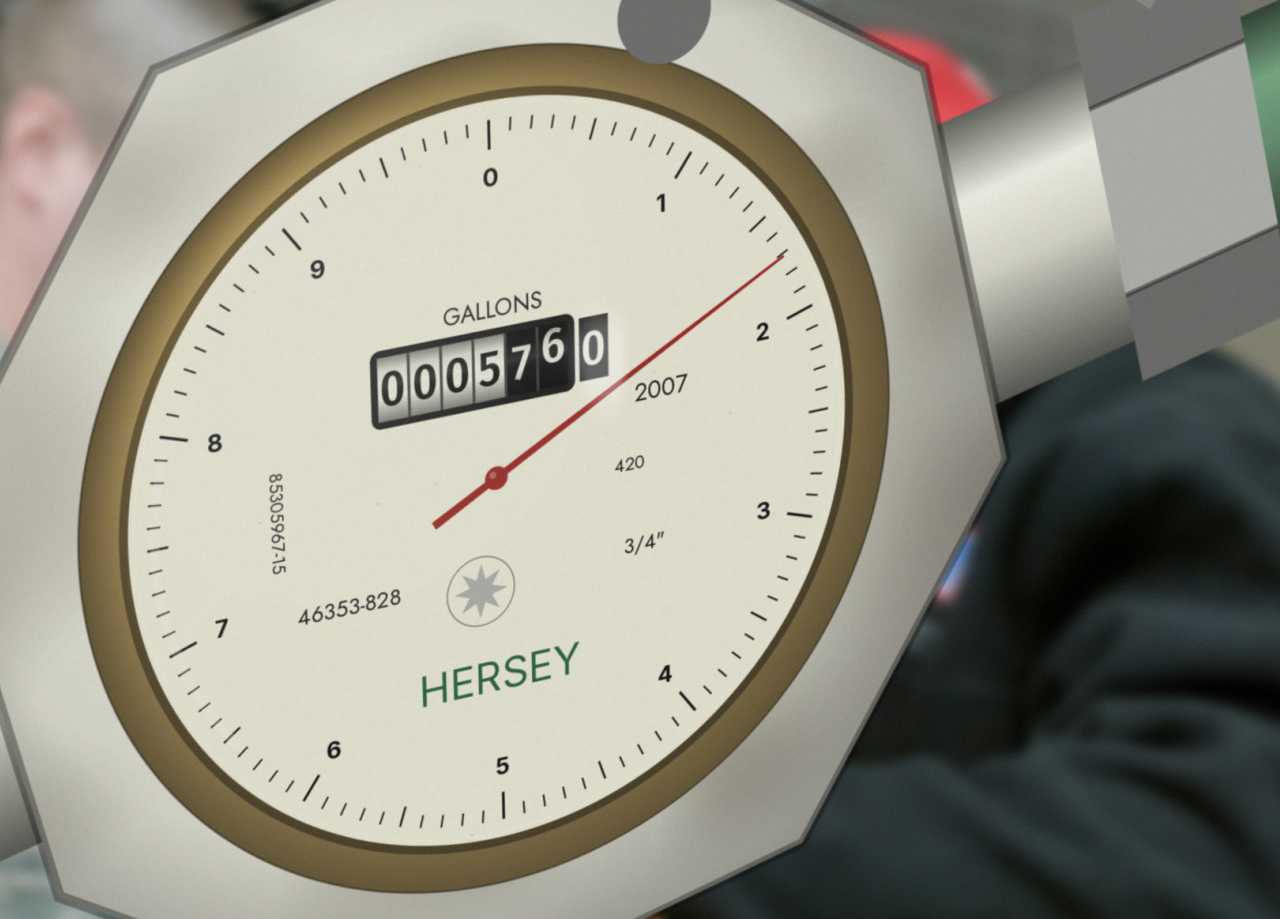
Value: 5761.7; gal
